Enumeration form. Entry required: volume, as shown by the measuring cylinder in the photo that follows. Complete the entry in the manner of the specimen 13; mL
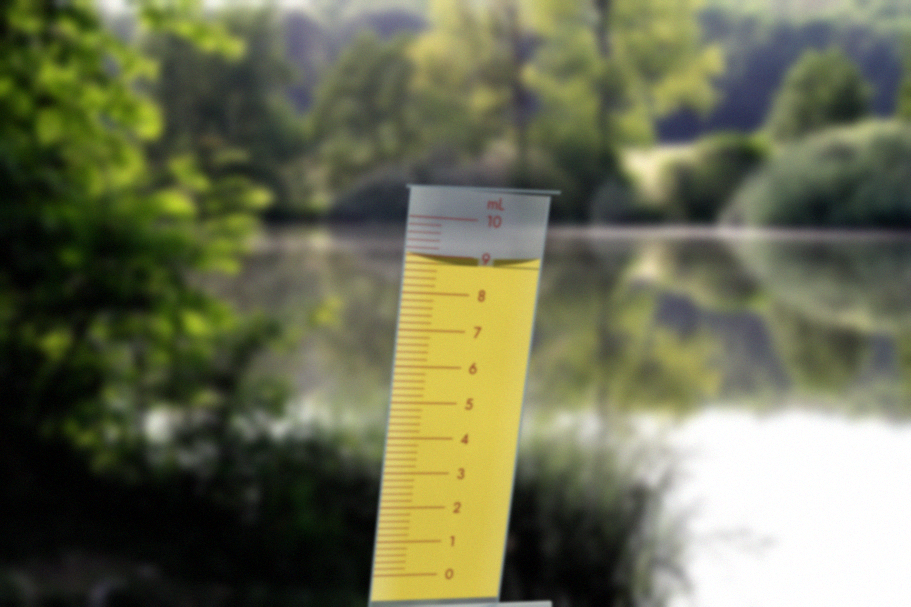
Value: 8.8; mL
